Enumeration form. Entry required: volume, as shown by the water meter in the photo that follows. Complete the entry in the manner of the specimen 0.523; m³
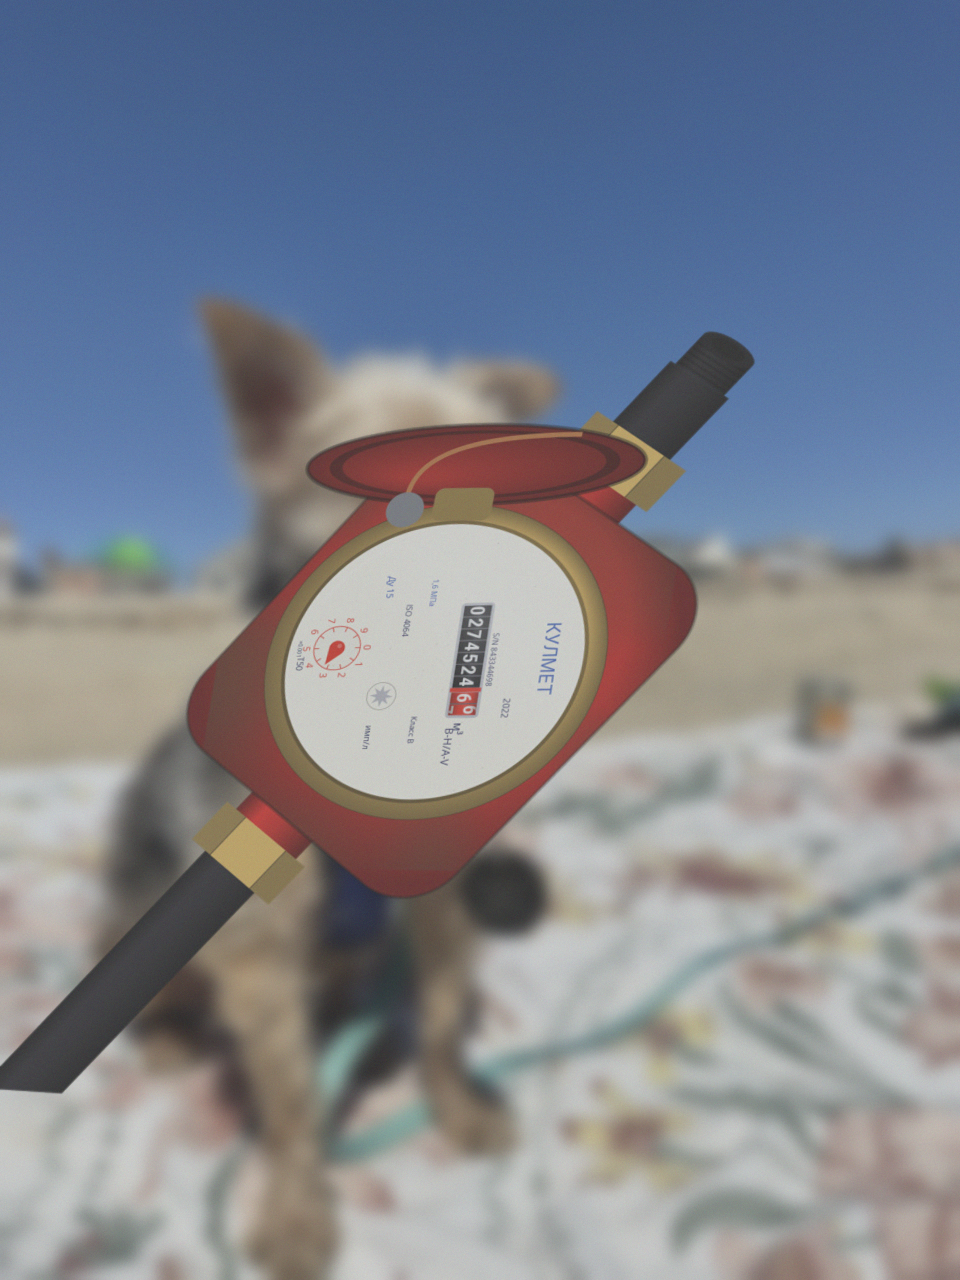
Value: 274524.663; m³
